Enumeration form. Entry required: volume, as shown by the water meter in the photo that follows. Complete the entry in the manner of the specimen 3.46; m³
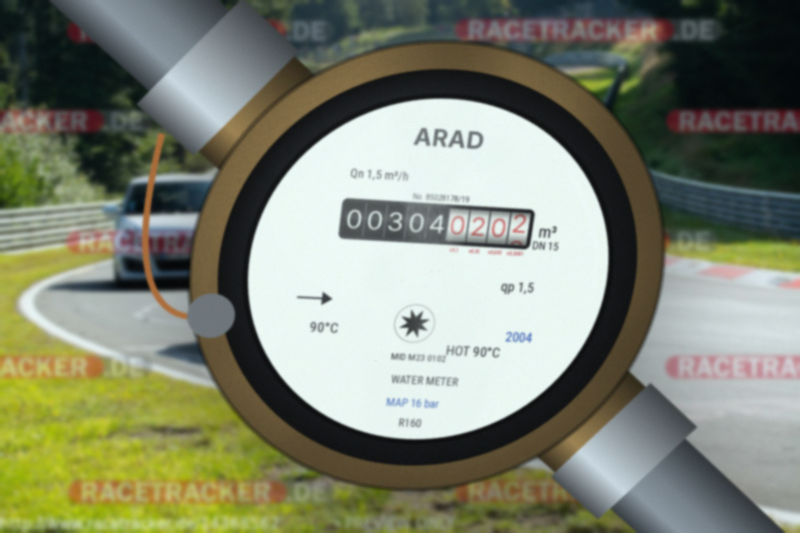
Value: 304.0202; m³
